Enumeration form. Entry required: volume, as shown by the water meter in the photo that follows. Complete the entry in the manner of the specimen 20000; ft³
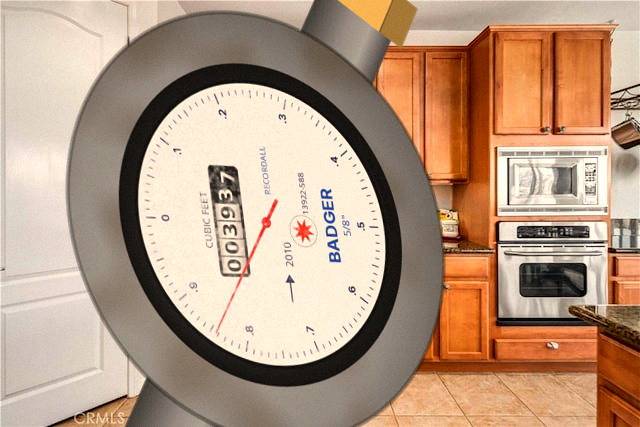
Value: 3936.84; ft³
